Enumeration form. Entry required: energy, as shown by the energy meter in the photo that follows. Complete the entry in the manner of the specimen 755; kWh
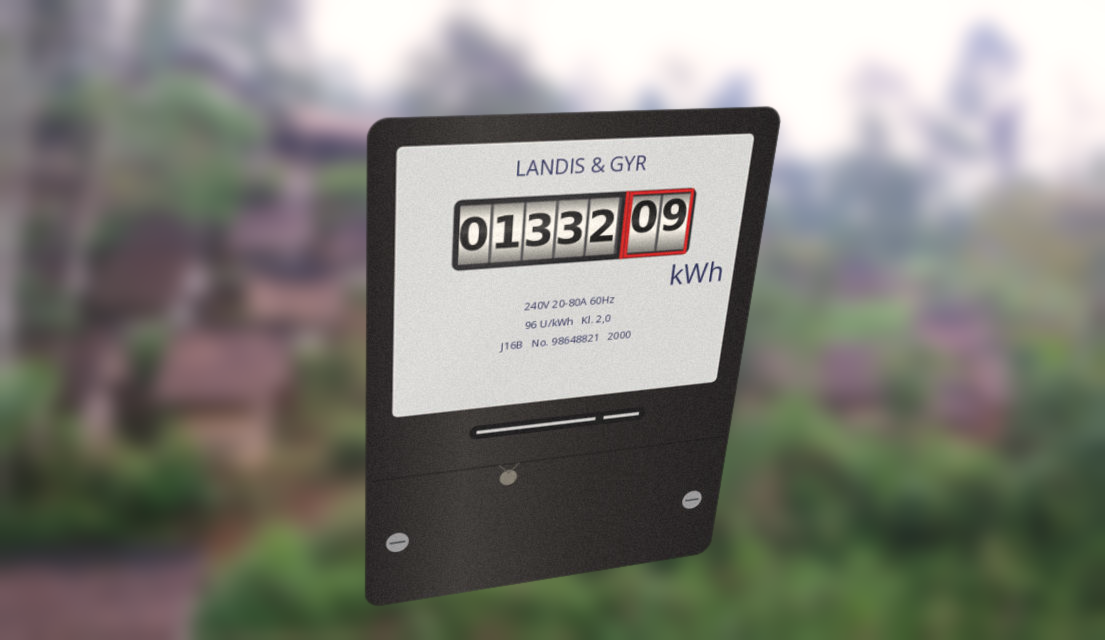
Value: 1332.09; kWh
